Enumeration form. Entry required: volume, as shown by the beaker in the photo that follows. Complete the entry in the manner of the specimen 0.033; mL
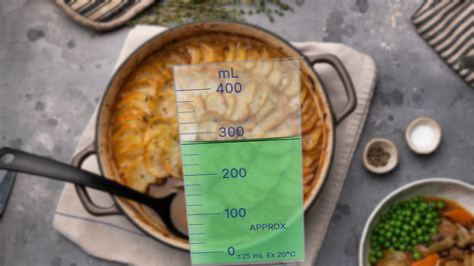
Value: 275; mL
